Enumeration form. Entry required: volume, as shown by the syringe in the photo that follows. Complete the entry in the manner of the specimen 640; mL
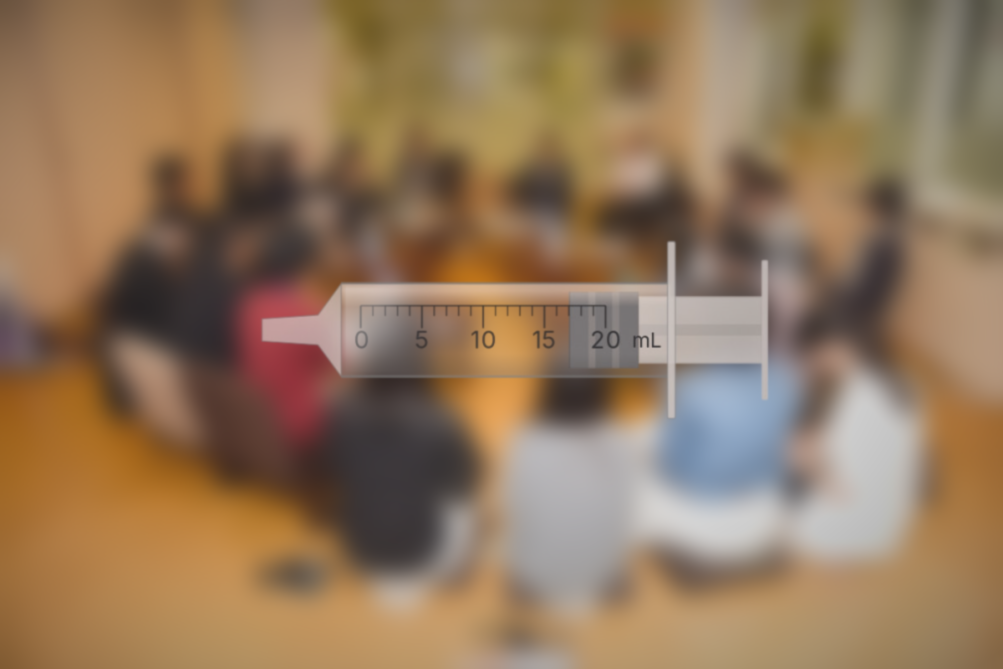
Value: 17; mL
